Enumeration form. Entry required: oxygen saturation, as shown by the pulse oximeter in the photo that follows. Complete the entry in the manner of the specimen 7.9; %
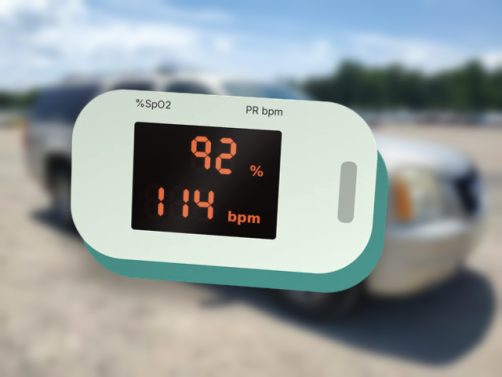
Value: 92; %
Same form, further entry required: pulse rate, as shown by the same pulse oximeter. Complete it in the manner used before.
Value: 114; bpm
